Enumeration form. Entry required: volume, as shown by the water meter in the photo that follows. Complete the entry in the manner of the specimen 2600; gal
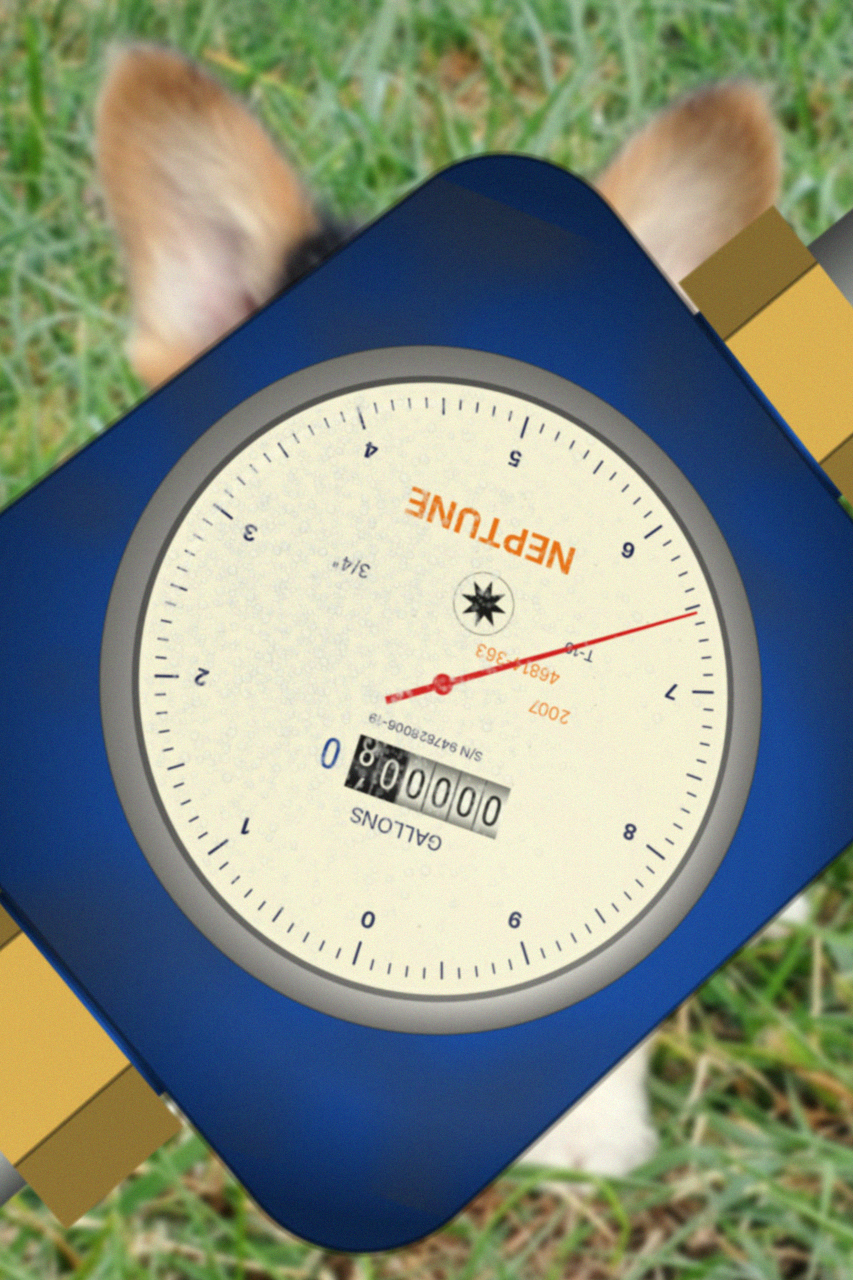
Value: 76.5; gal
